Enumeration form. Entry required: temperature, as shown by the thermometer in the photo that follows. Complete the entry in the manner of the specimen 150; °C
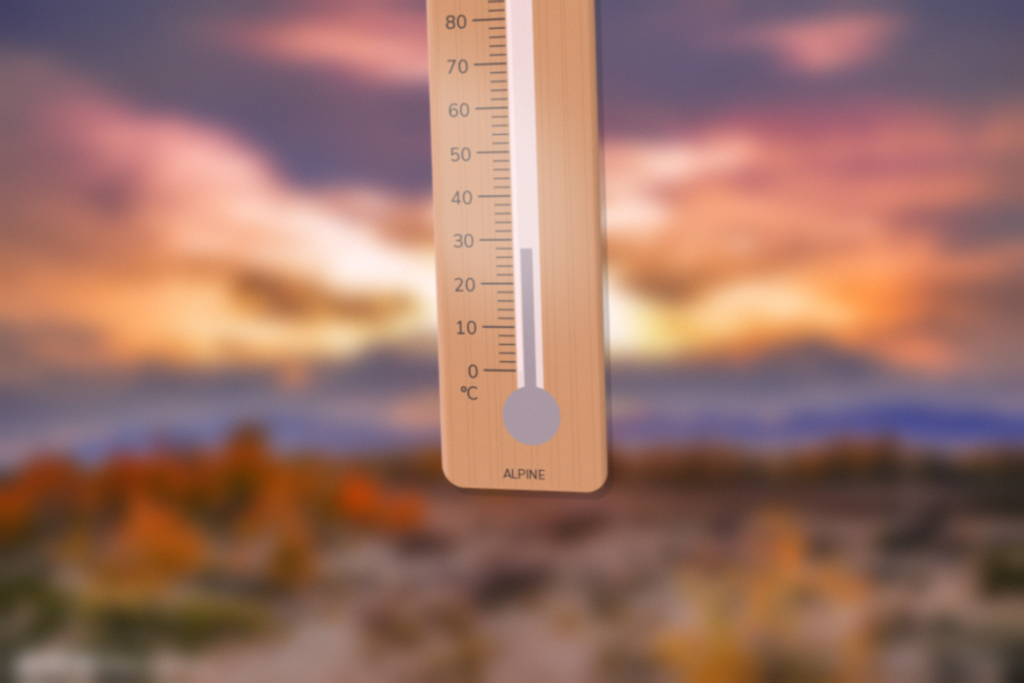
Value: 28; °C
